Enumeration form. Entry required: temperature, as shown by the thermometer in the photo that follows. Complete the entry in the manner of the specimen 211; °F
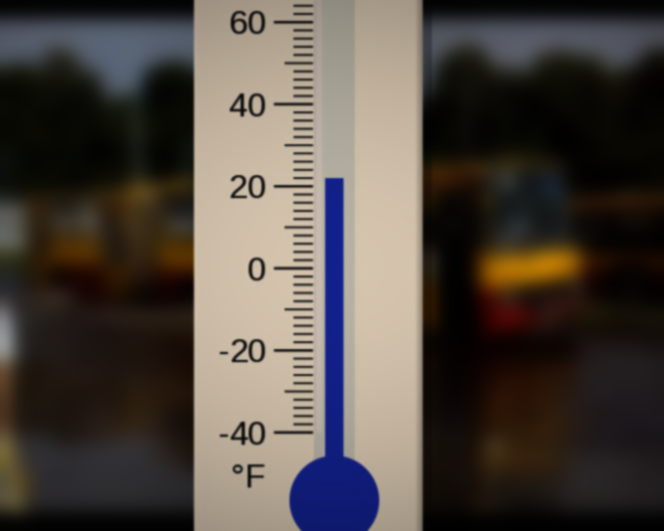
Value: 22; °F
